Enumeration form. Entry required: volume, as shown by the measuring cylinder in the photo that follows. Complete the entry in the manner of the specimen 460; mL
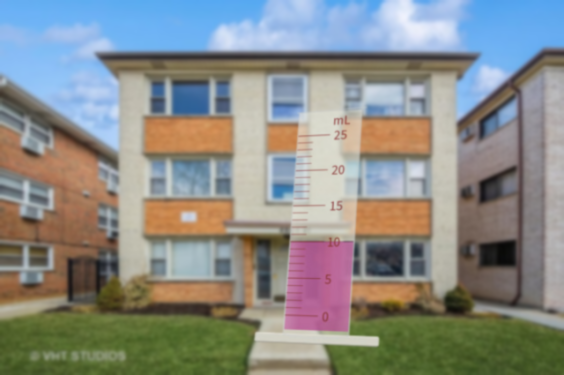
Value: 10; mL
